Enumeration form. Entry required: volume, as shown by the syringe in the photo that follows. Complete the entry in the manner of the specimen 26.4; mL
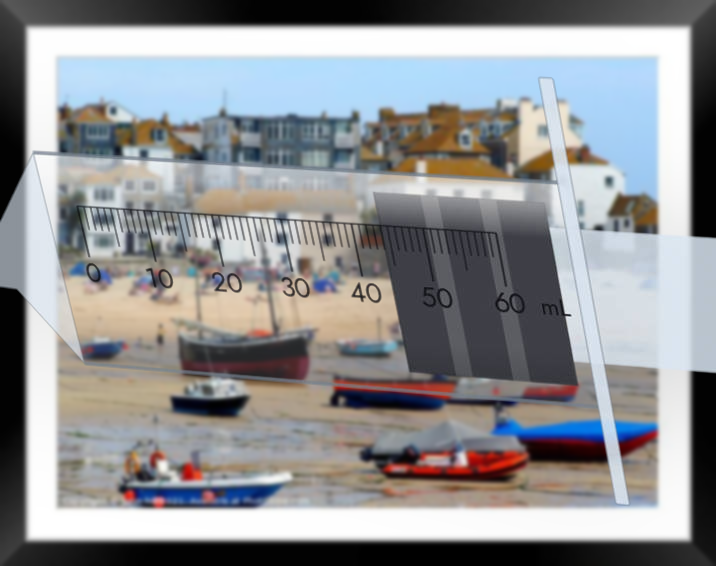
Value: 44; mL
